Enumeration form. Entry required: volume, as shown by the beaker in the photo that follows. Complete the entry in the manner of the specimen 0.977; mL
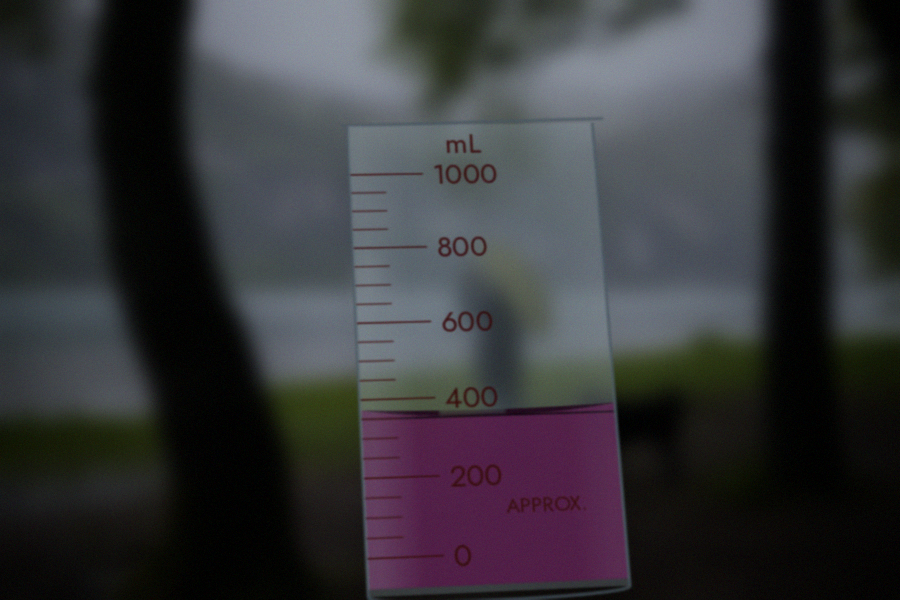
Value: 350; mL
